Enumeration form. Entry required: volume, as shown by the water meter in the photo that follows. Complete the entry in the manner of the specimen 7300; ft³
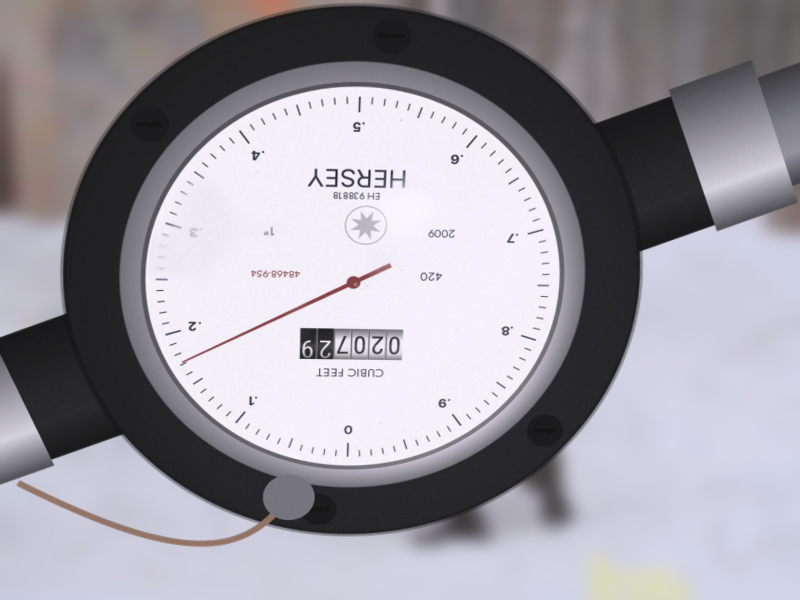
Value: 20729.17; ft³
